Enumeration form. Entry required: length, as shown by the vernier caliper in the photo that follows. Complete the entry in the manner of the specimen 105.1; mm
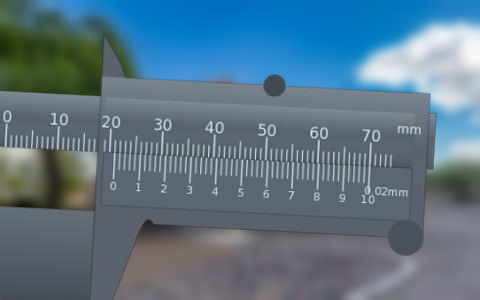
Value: 21.0; mm
